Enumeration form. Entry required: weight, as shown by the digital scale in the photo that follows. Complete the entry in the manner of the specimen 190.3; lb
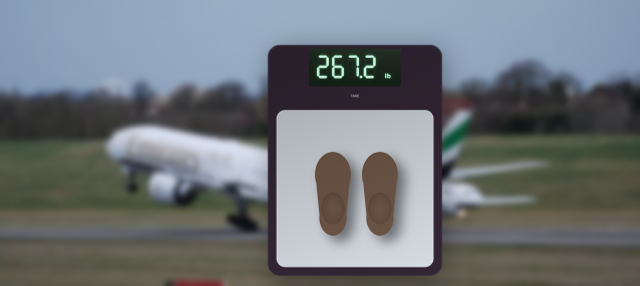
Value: 267.2; lb
